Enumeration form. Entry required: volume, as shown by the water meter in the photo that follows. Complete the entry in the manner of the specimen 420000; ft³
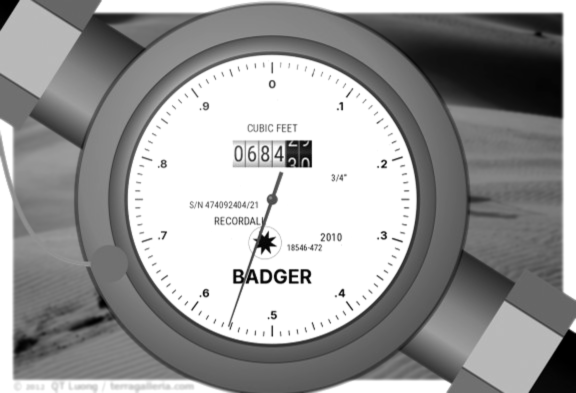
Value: 68429.55; ft³
